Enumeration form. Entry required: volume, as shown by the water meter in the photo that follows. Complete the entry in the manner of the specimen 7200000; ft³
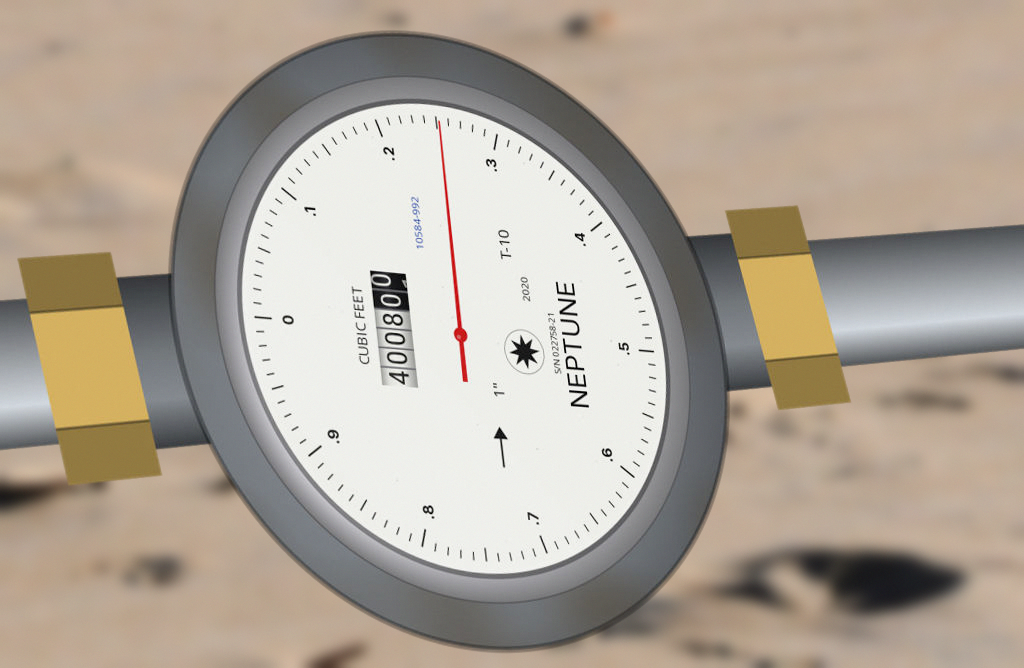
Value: 400800.25; ft³
